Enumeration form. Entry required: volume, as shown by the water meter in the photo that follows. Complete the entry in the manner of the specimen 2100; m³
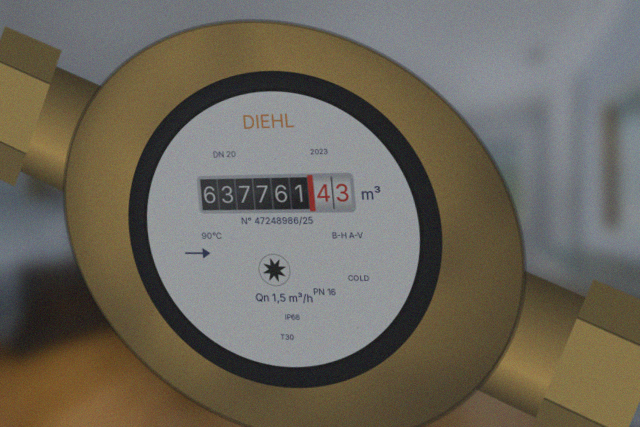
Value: 637761.43; m³
